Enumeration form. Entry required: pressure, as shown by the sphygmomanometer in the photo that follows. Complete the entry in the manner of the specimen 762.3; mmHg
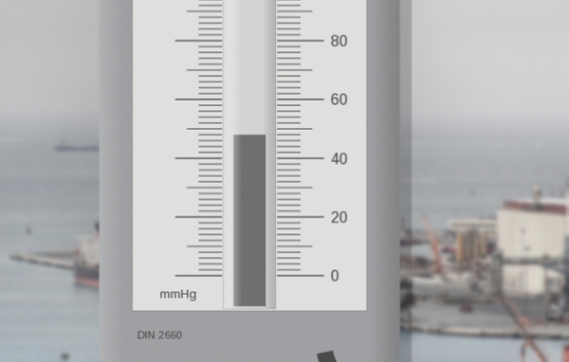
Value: 48; mmHg
